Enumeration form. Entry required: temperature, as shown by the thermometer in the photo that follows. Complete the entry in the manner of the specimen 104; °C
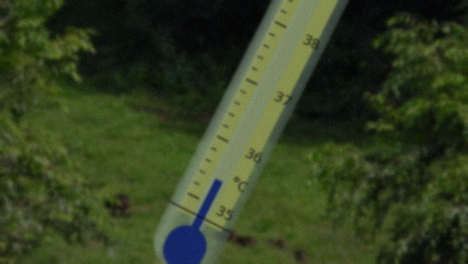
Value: 35.4; °C
